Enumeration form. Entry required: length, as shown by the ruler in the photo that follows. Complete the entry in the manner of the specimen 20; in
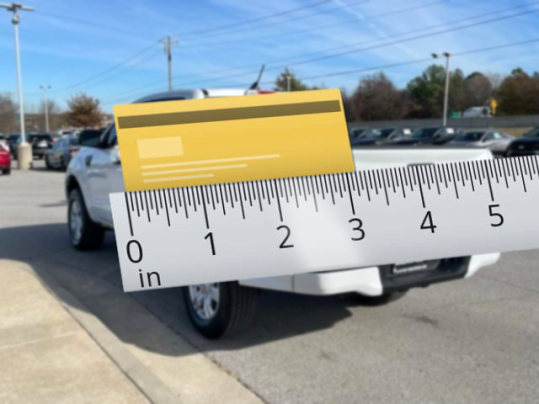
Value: 3.125; in
